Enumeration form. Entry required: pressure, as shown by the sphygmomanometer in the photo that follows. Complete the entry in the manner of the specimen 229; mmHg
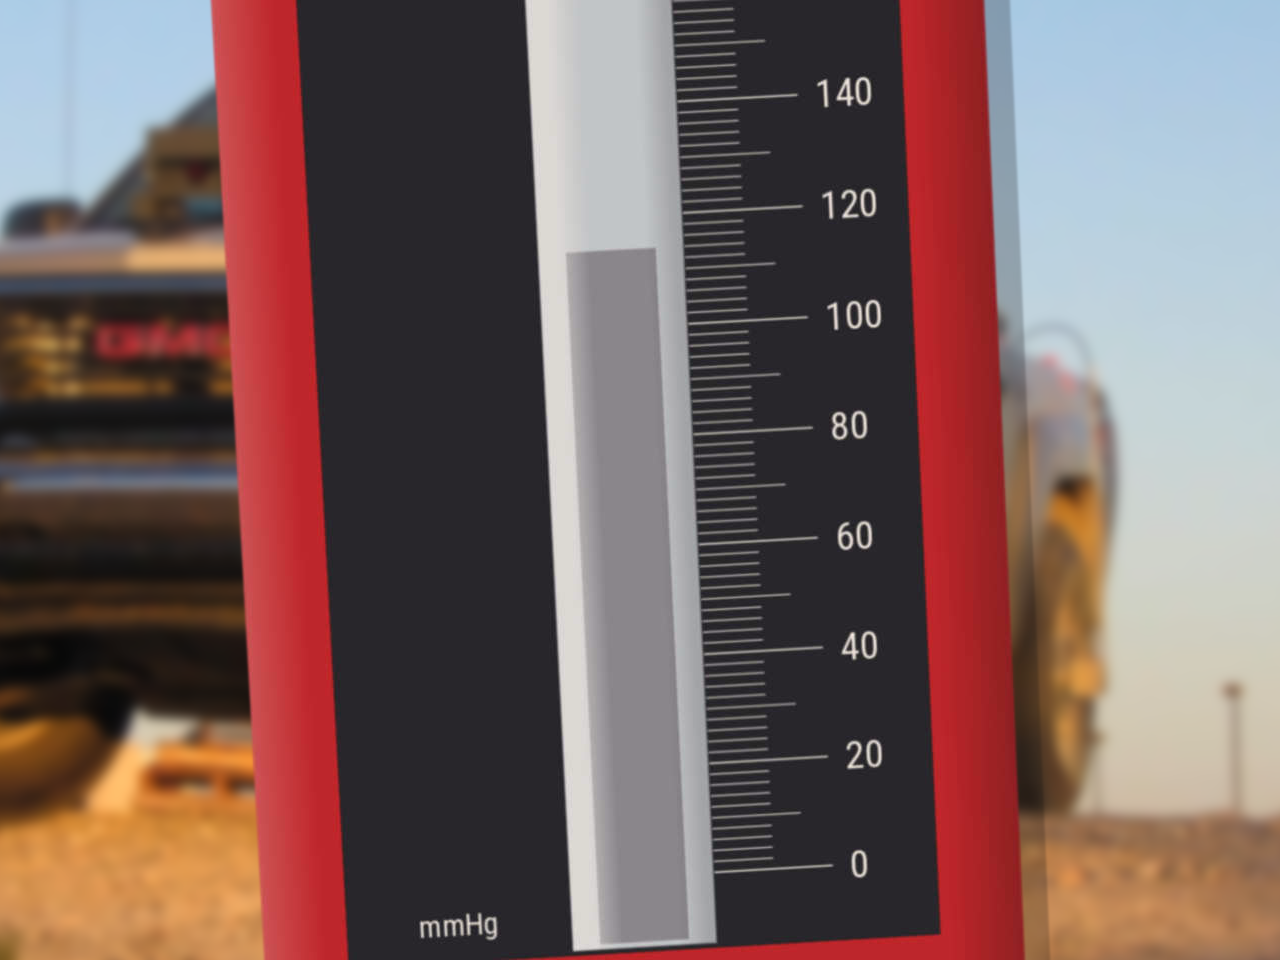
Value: 114; mmHg
